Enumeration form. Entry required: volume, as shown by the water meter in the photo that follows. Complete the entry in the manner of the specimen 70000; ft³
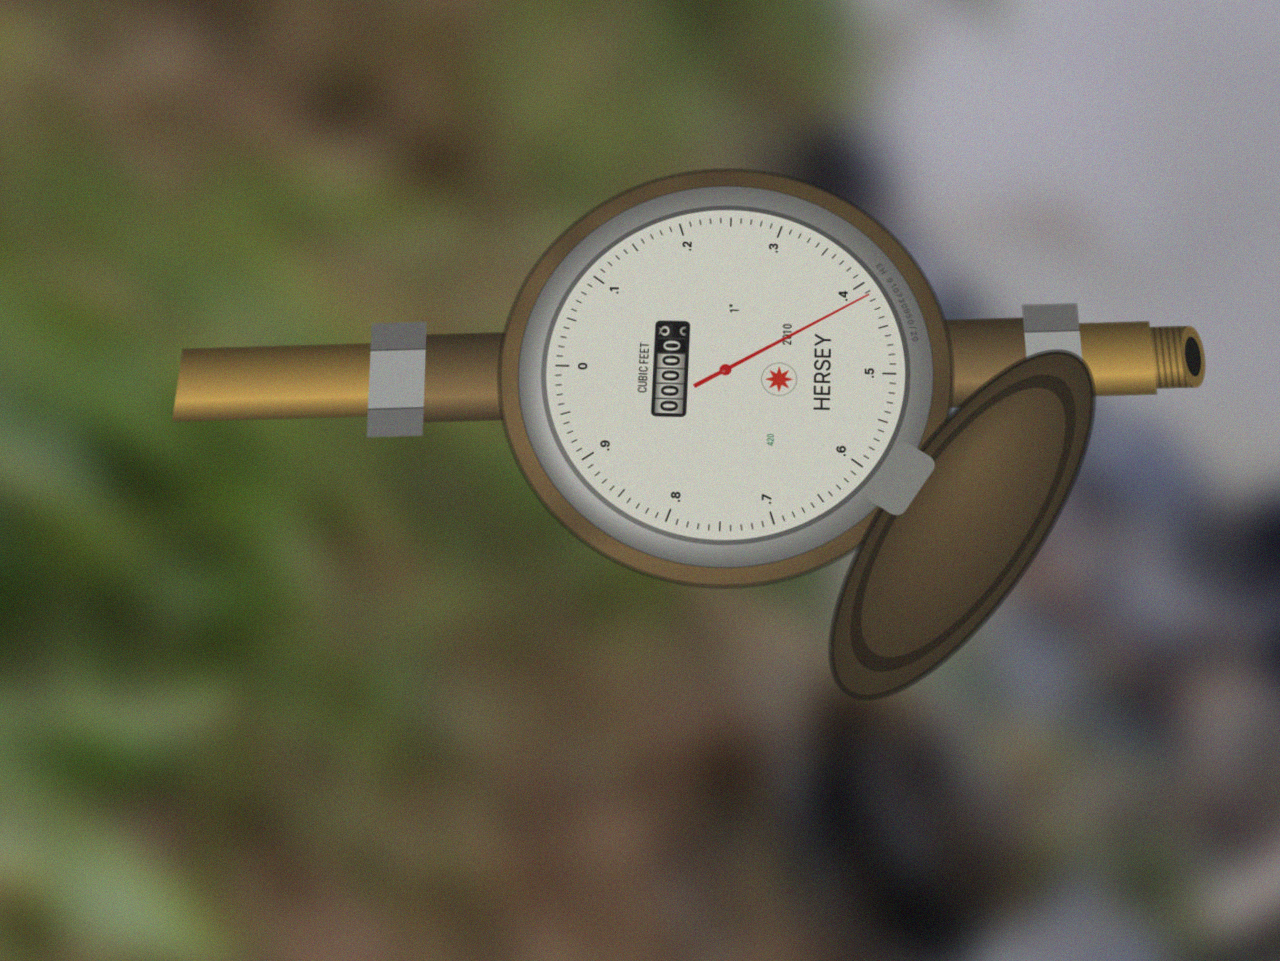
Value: 8.41; ft³
